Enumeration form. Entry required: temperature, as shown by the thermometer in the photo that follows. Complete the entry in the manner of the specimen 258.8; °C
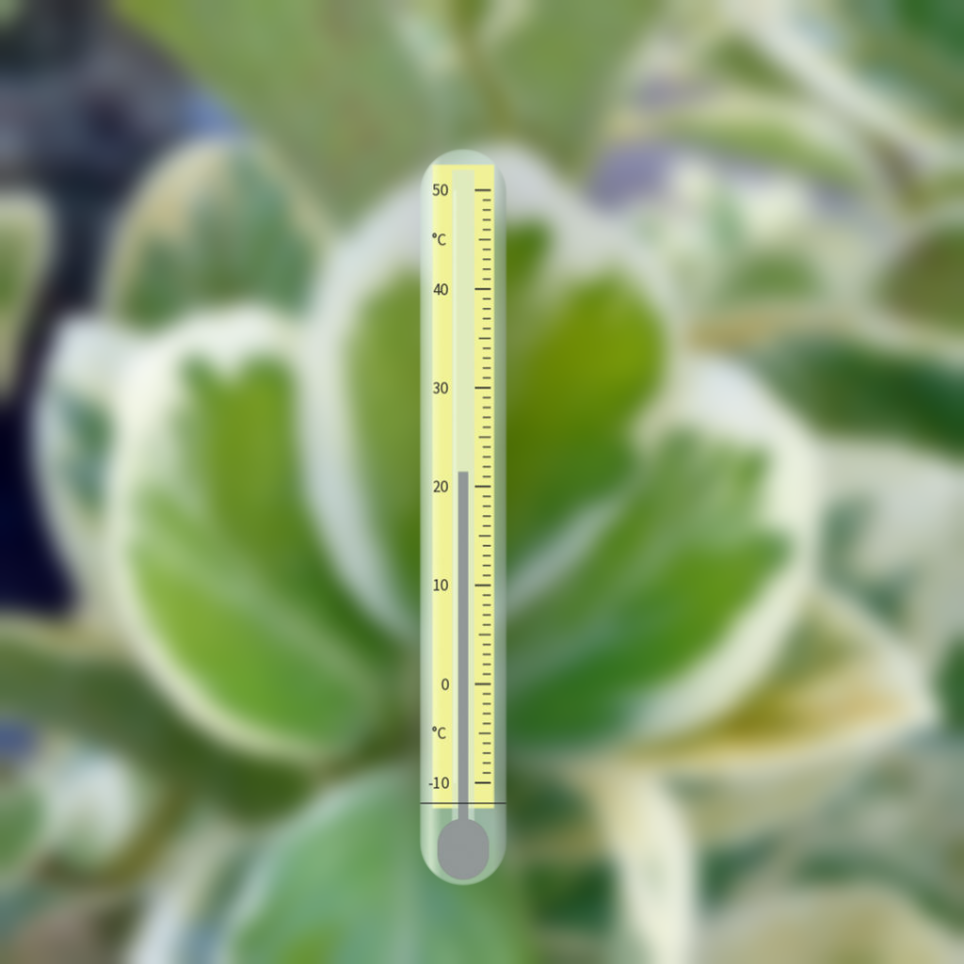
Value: 21.5; °C
